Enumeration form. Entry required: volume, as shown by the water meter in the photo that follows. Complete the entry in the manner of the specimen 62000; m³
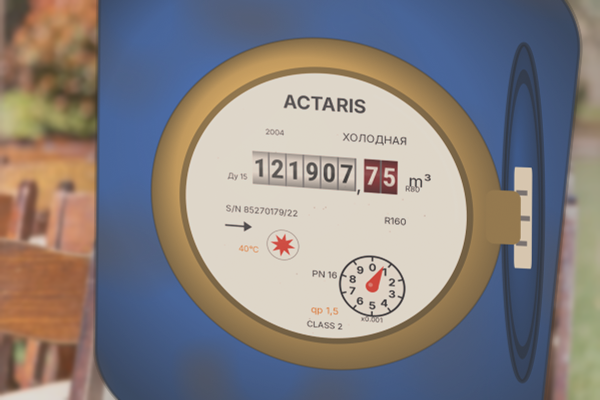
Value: 121907.750; m³
